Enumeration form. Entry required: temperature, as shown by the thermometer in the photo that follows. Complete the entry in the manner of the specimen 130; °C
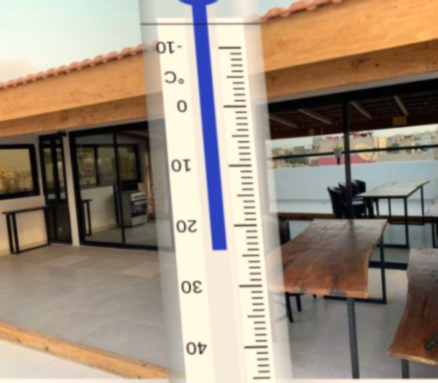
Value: 24; °C
